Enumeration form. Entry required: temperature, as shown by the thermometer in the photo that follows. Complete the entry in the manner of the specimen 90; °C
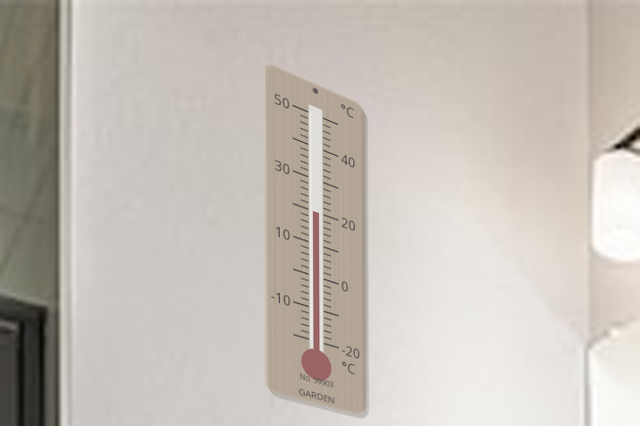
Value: 20; °C
